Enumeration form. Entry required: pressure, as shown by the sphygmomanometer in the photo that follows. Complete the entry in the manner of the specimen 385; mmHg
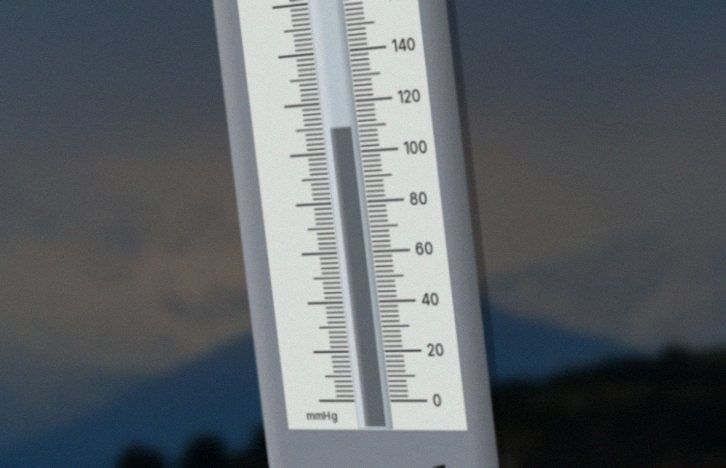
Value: 110; mmHg
